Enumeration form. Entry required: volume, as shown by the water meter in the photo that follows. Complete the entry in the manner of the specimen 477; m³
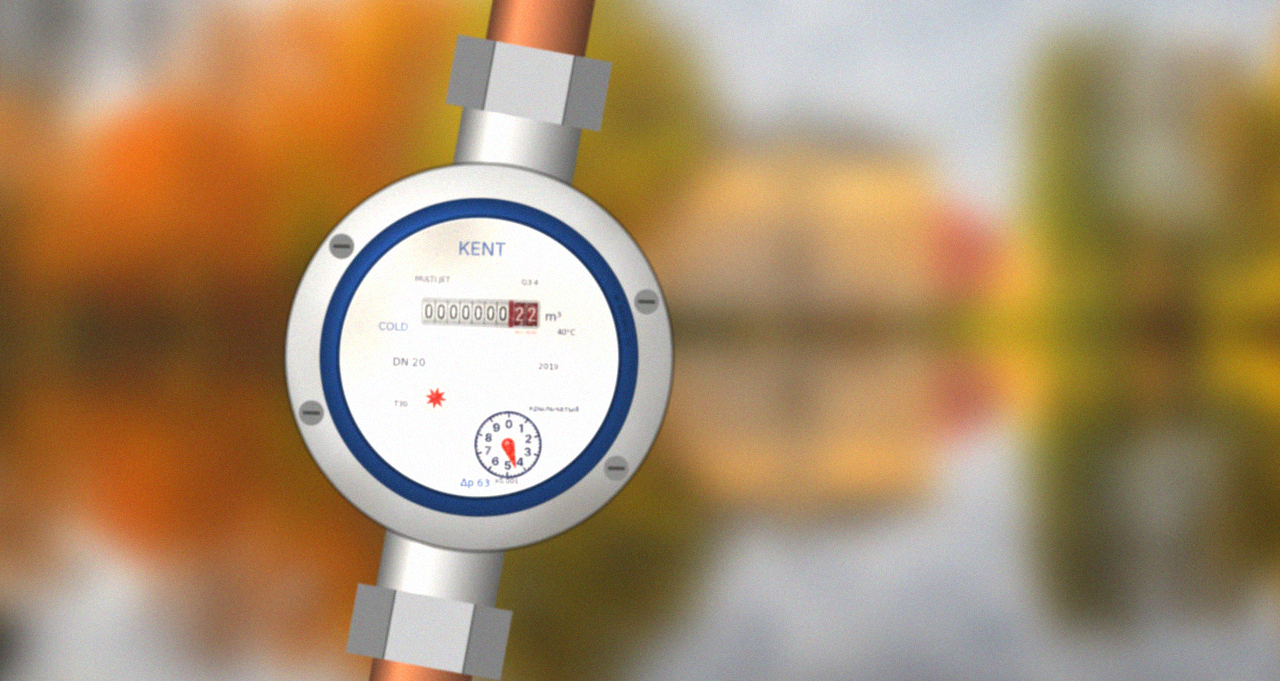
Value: 0.224; m³
